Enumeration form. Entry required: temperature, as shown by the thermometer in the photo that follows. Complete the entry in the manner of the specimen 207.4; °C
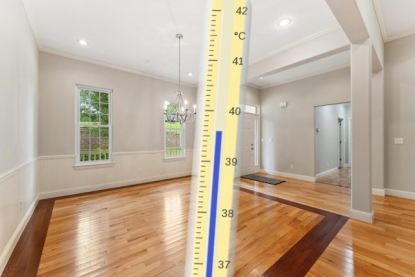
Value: 39.6; °C
